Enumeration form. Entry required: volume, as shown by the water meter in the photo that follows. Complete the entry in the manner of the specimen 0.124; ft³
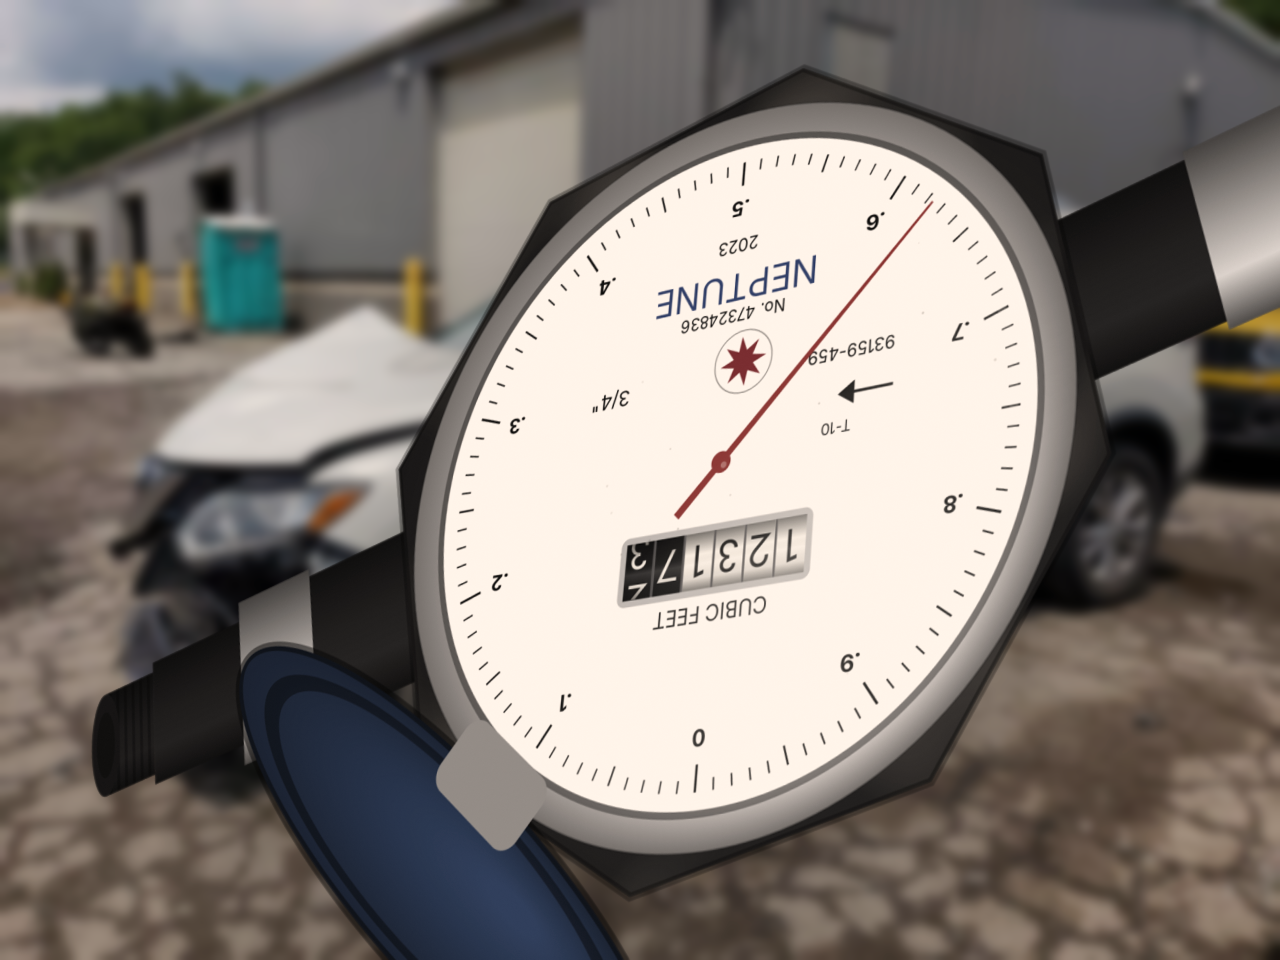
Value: 123172.62; ft³
